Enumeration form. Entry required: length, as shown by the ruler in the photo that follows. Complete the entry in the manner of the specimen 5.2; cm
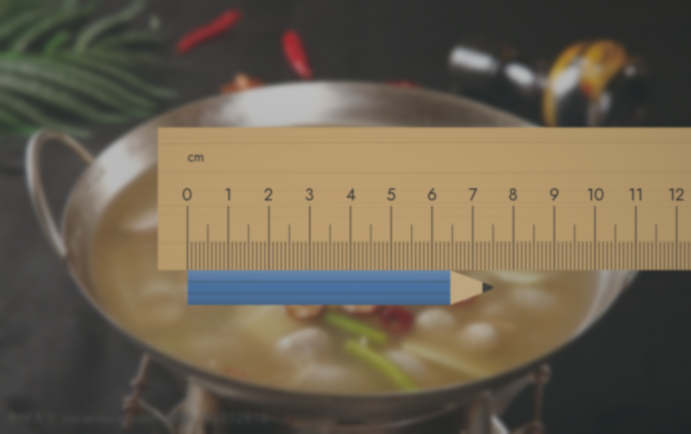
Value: 7.5; cm
